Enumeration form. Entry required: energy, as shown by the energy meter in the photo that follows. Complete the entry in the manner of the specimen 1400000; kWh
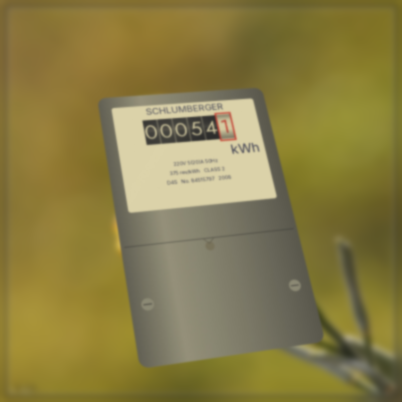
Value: 54.1; kWh
